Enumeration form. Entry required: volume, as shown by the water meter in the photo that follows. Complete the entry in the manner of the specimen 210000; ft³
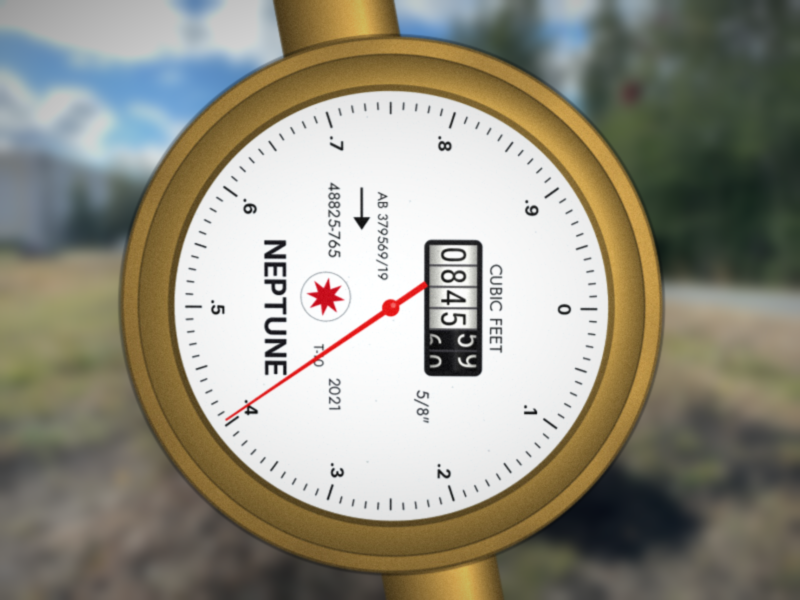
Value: 84559.40; ft³
